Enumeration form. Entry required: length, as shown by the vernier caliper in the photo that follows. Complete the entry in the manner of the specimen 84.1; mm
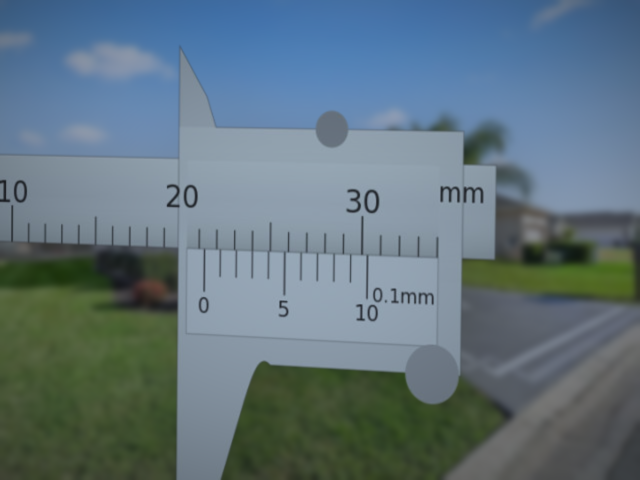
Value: 21.3; mm
